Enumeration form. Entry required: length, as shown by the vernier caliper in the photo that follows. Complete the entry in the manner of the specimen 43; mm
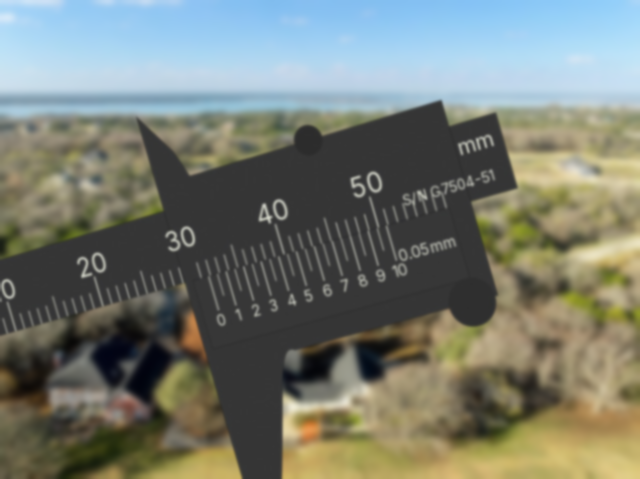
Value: 31.8; mm
